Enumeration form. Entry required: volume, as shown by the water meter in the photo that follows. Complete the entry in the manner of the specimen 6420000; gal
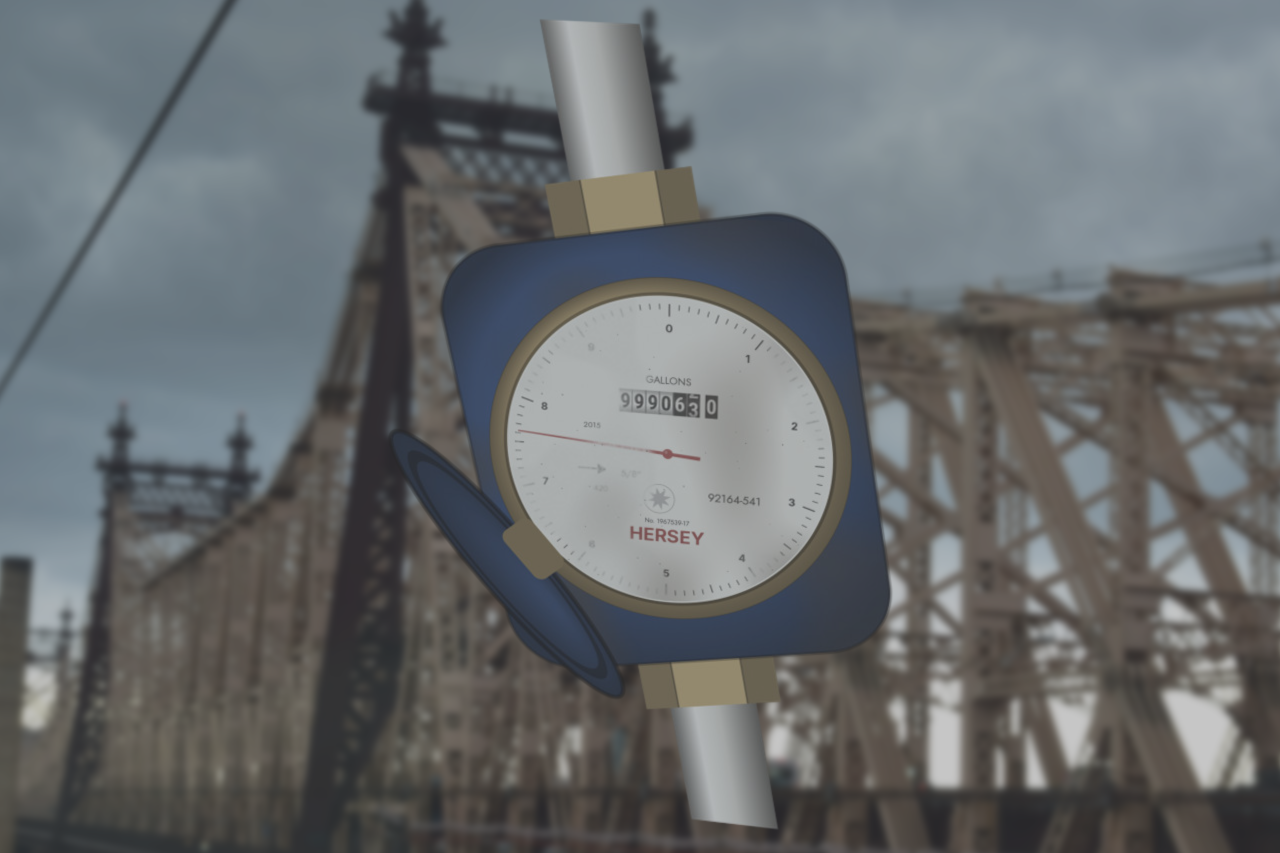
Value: 9990627.6; gal
